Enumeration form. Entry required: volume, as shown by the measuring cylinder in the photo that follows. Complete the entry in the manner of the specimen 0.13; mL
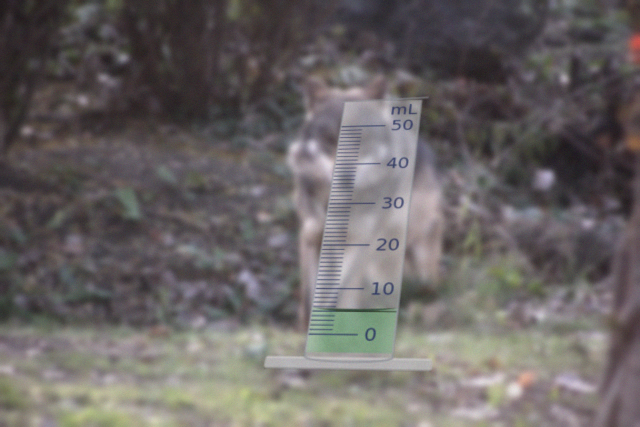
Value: 5; mL
